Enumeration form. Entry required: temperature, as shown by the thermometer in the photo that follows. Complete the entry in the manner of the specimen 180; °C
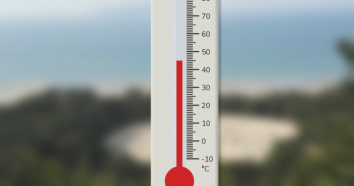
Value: 45; °C
